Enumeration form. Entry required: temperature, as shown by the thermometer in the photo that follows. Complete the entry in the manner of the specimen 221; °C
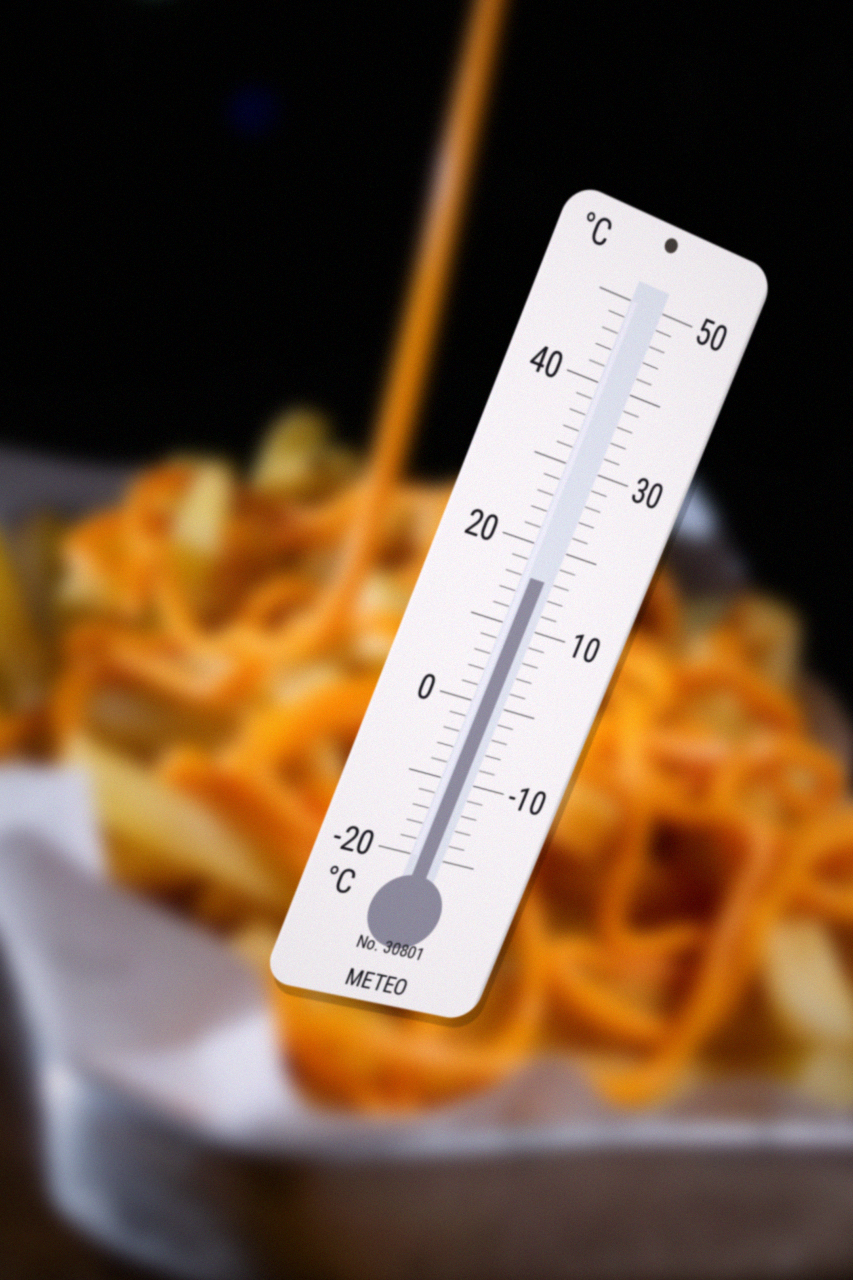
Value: 16; °C
